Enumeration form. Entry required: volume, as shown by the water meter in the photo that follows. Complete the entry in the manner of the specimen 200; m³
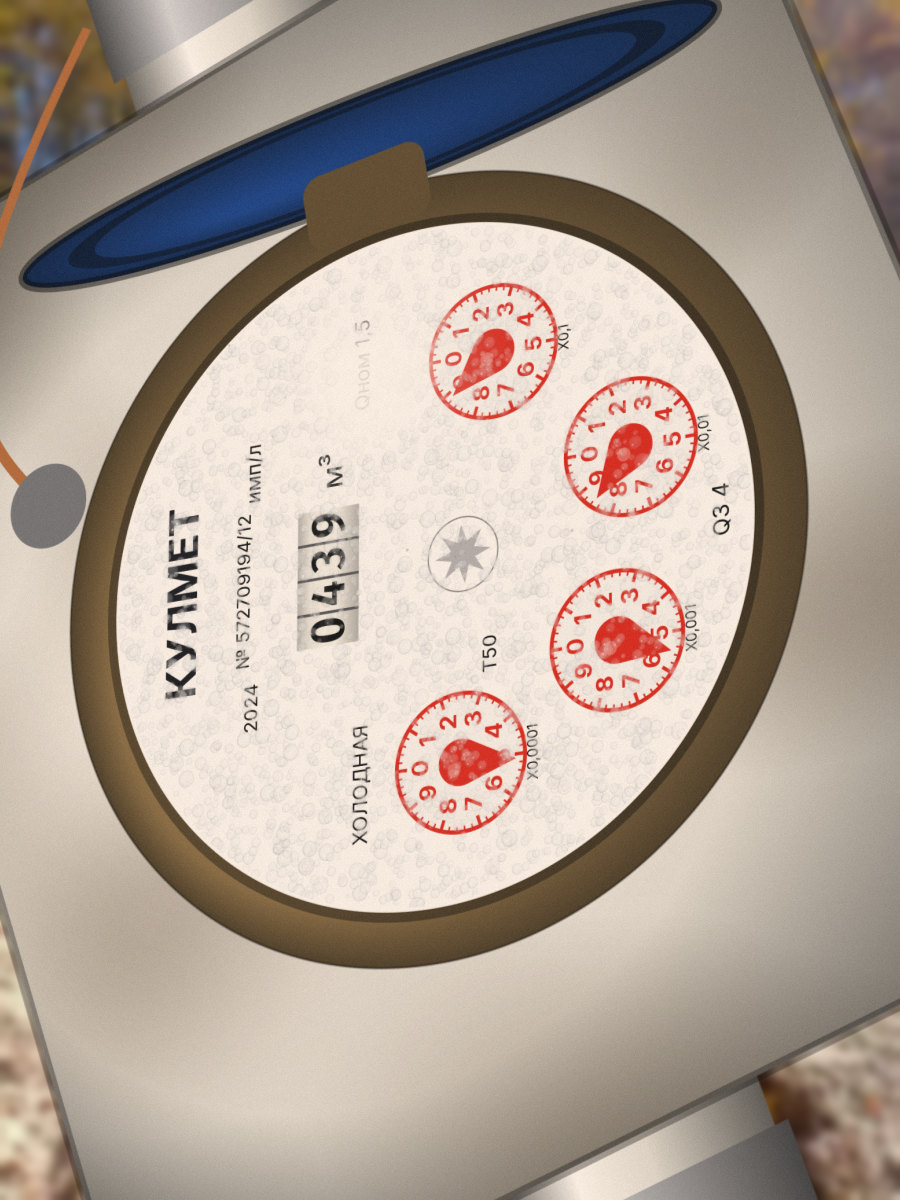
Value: 439.8855; m³
